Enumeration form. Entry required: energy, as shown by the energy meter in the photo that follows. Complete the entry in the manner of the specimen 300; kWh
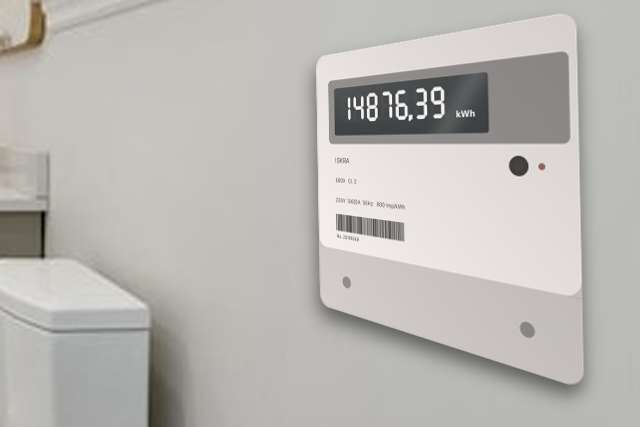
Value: 14876.39; kWh
